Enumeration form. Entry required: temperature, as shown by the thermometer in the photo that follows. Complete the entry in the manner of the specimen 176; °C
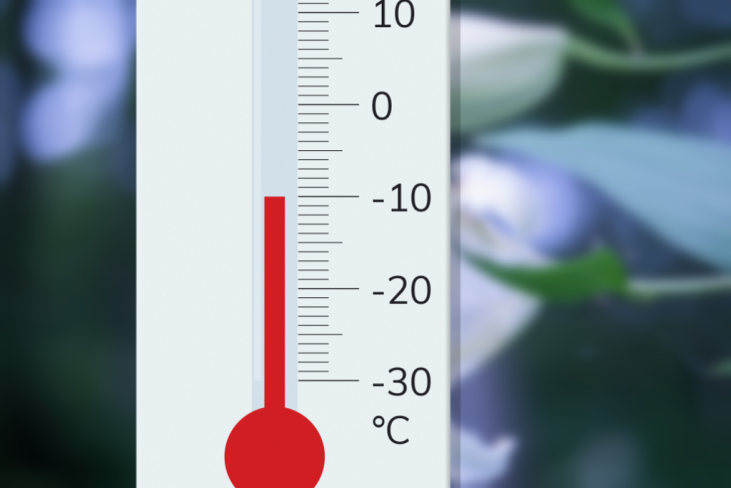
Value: -10; °C
